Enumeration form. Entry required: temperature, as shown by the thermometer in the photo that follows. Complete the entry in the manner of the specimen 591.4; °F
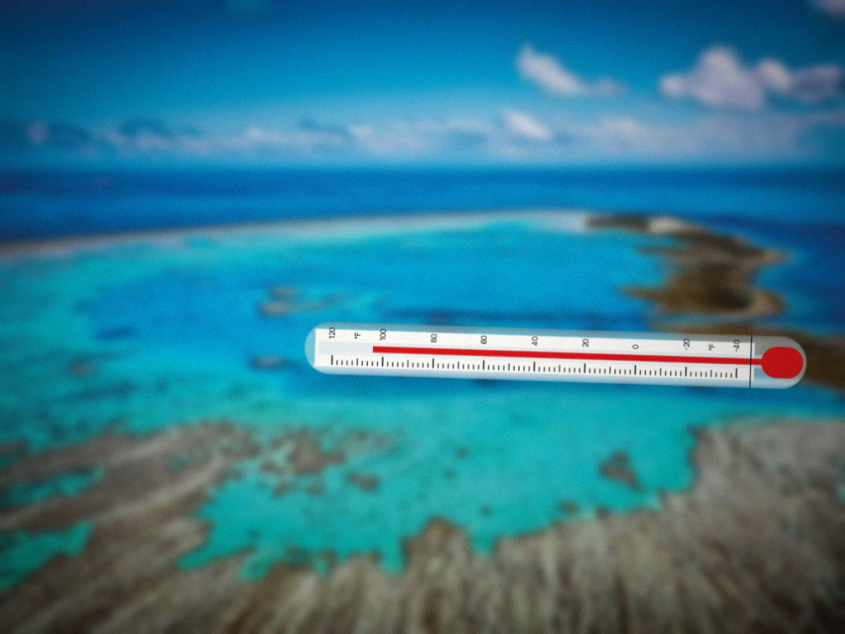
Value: 104; °F
